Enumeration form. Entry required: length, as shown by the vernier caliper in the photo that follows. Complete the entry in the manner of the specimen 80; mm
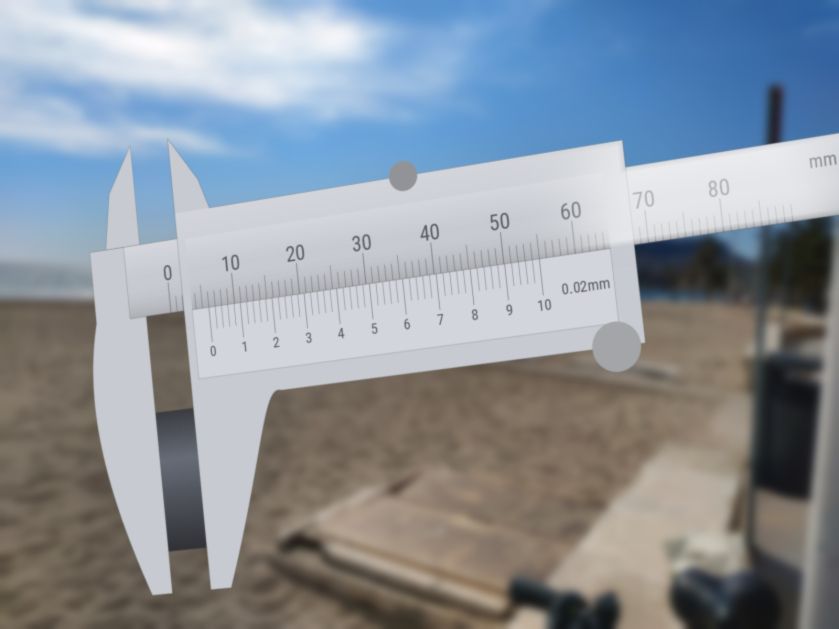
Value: 6.0; mm
